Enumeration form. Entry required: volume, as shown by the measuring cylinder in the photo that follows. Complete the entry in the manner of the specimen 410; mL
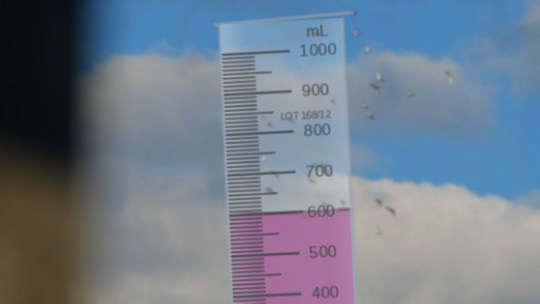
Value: 600; mL
